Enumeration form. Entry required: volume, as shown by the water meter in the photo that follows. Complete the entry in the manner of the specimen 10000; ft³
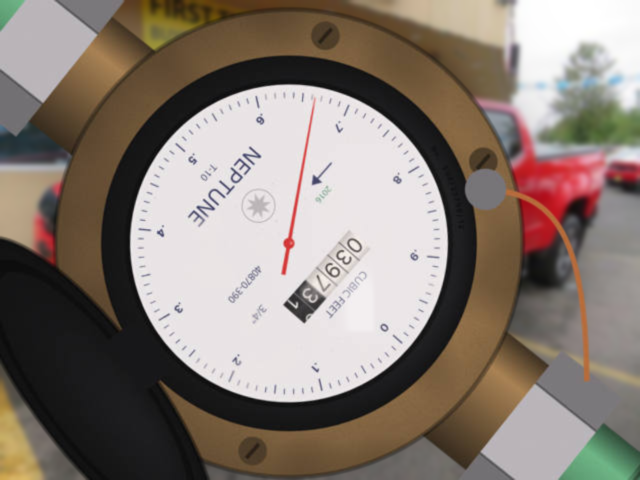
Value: 39730.66; ft³
